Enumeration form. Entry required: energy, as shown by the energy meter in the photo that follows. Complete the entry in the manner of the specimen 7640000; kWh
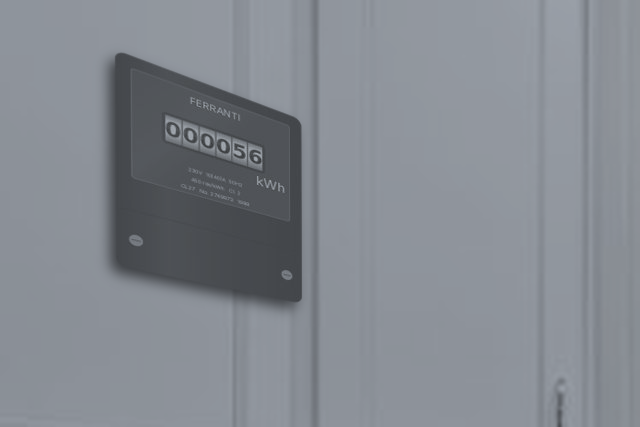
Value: 56; kWh
